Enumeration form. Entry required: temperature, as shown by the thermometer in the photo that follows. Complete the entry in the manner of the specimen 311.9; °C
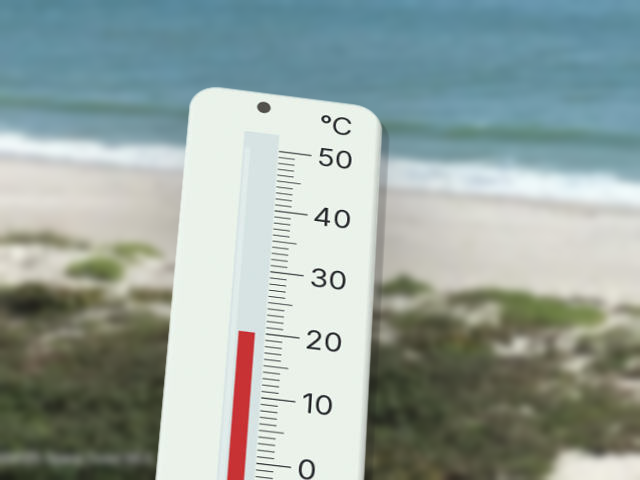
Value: 20; °C
